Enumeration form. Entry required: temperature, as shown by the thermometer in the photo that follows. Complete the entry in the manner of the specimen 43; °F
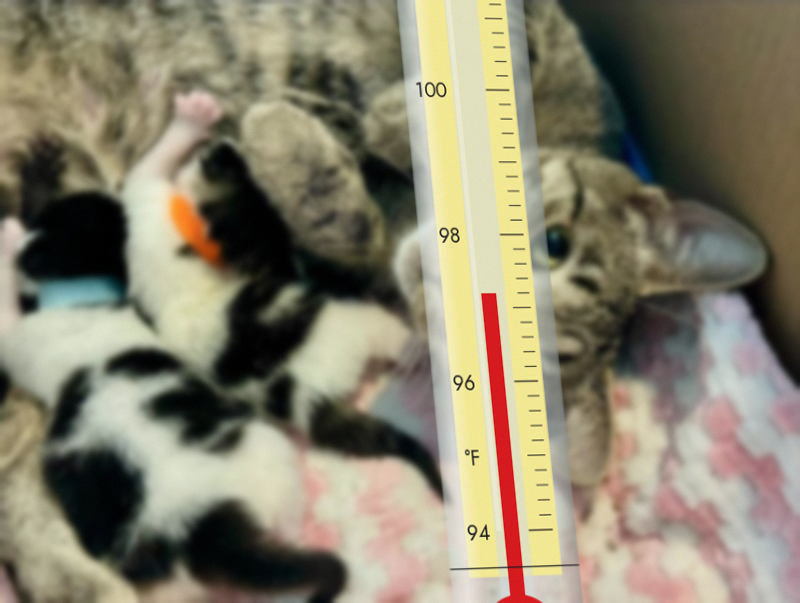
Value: 97.2; °F
